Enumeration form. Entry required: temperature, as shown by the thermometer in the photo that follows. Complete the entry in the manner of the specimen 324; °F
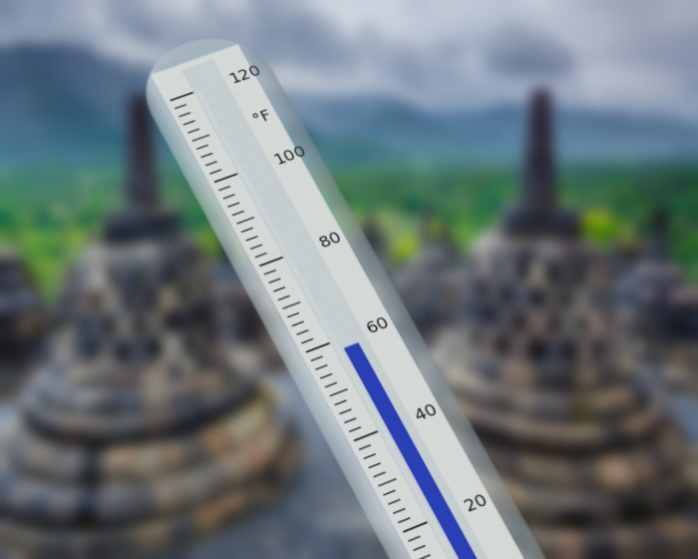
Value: 58; °F
